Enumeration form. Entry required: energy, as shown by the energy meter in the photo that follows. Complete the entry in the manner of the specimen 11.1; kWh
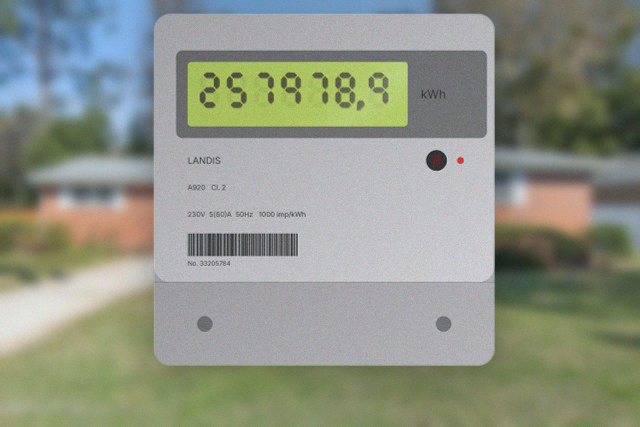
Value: 257978.9; kWh
